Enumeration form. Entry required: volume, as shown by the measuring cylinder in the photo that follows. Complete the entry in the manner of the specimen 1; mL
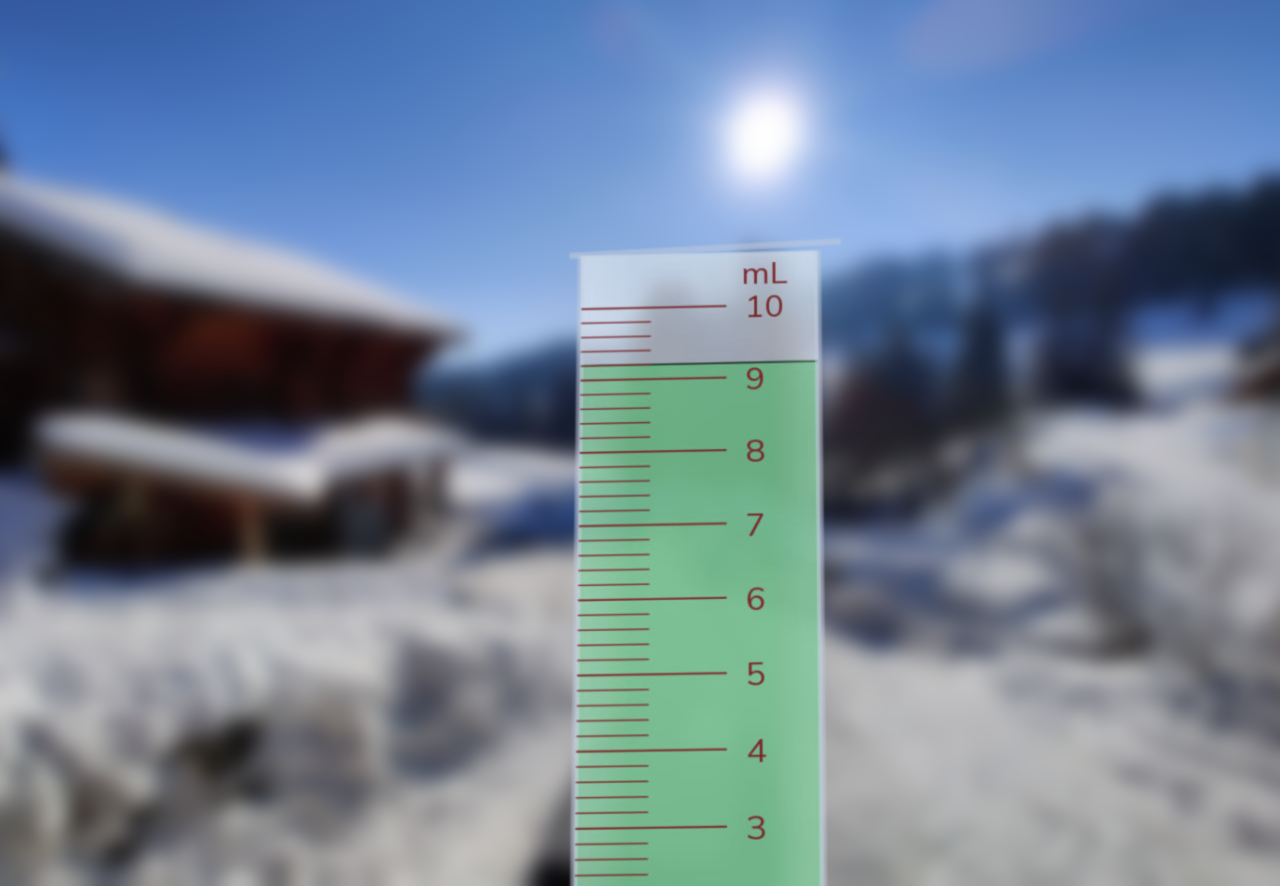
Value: 9.2; mL
